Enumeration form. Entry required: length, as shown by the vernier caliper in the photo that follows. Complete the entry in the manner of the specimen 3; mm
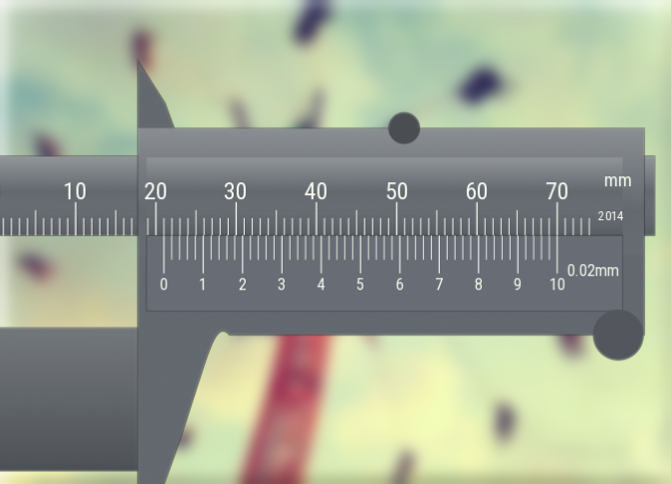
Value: 21.0; mm
